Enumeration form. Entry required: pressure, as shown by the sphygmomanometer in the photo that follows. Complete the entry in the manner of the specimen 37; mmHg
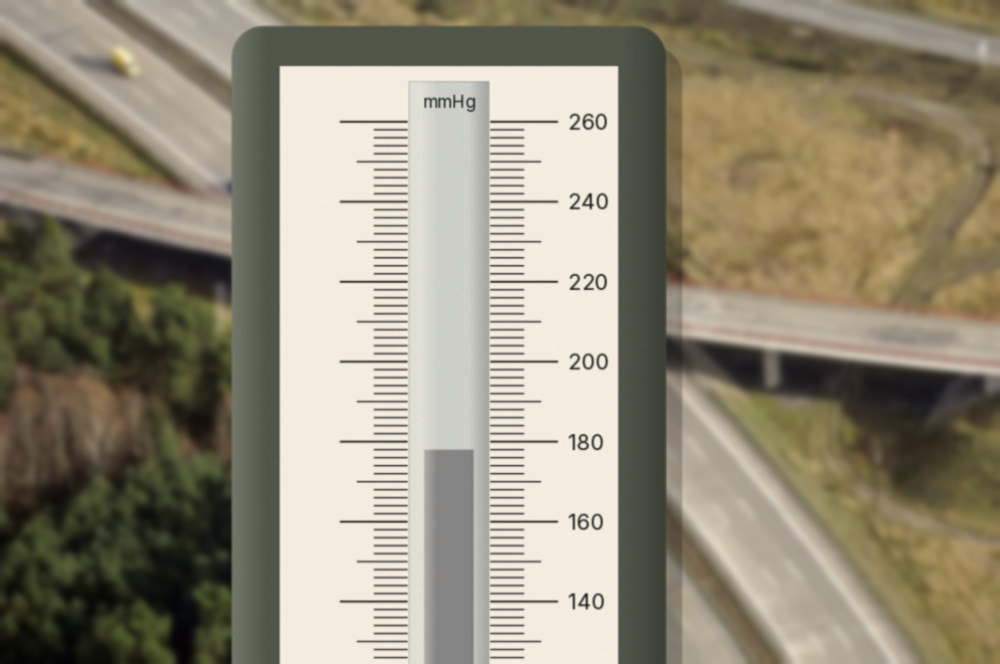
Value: 178; mmHg
